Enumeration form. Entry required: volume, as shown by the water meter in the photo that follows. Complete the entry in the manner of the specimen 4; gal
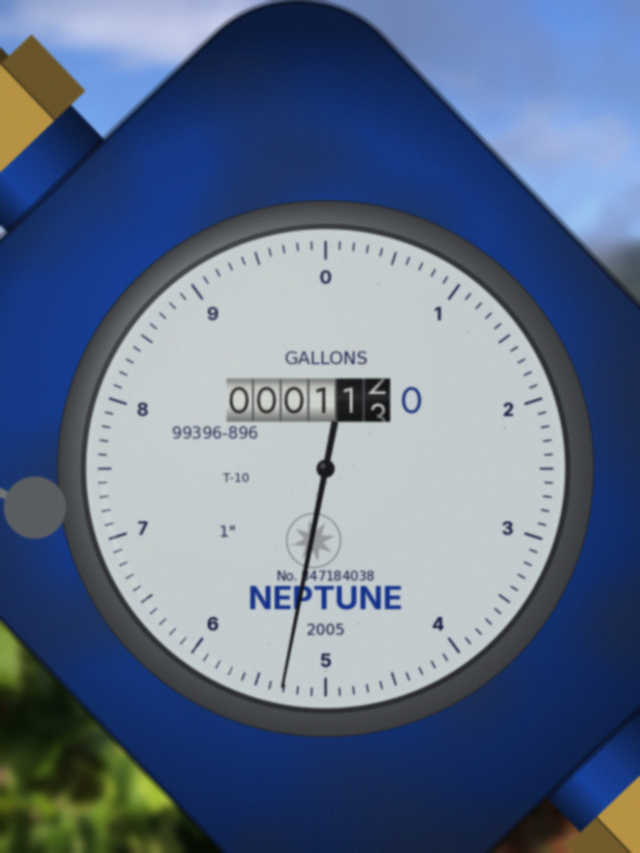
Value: 1125.3; gal
